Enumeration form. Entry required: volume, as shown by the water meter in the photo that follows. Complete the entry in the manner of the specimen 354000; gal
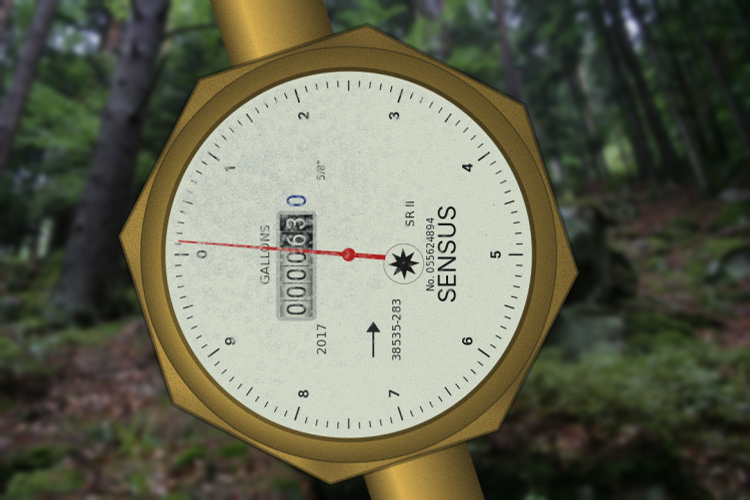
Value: 630.1; gal
